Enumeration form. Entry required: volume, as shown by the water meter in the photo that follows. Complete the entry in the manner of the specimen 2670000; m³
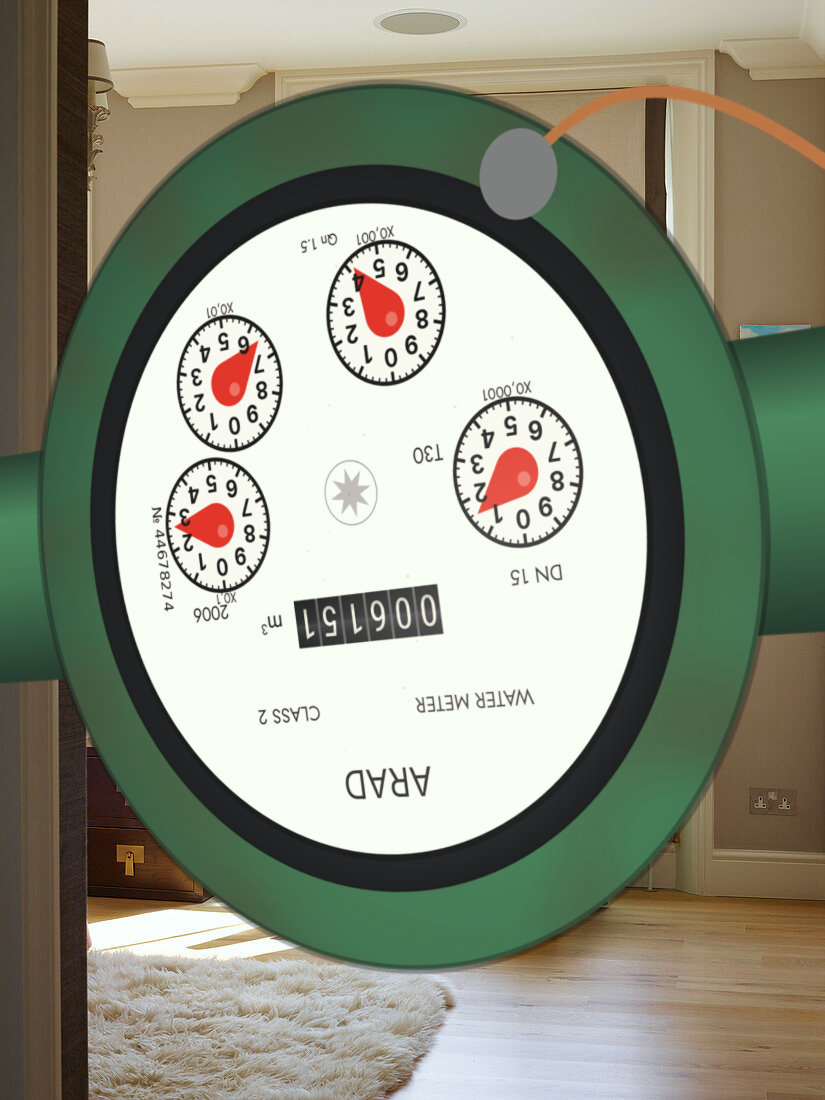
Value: 6151.2641; m³
